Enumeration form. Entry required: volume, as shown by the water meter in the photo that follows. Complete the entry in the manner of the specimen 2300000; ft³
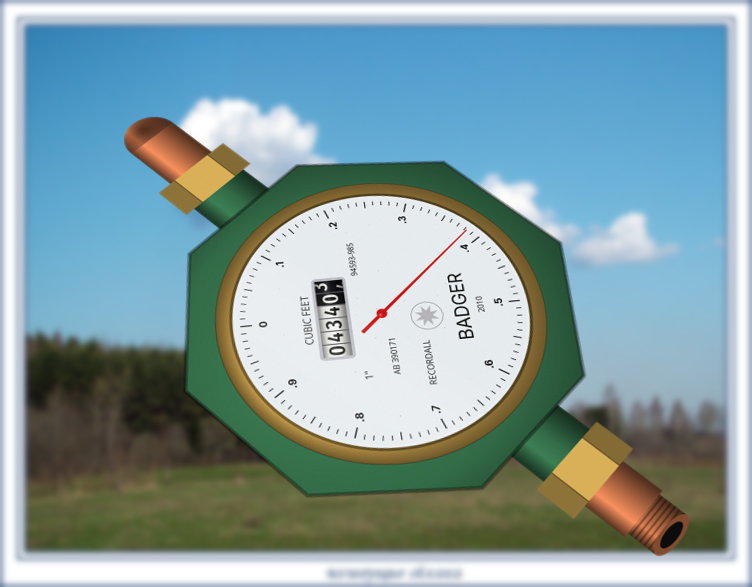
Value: 43403.38; ft³
